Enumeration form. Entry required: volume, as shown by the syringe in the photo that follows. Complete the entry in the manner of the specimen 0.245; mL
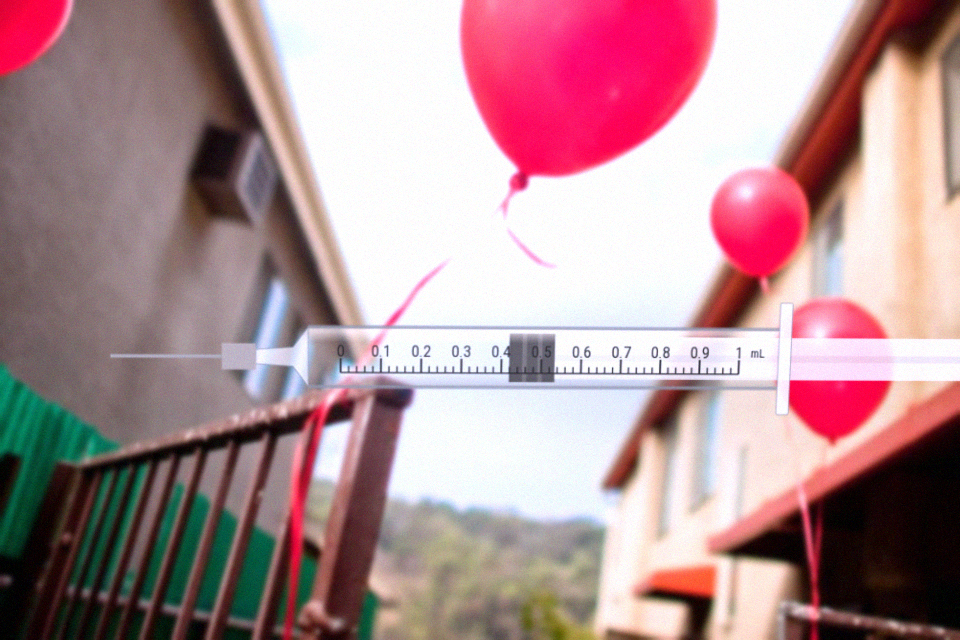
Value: 0.42; mL
